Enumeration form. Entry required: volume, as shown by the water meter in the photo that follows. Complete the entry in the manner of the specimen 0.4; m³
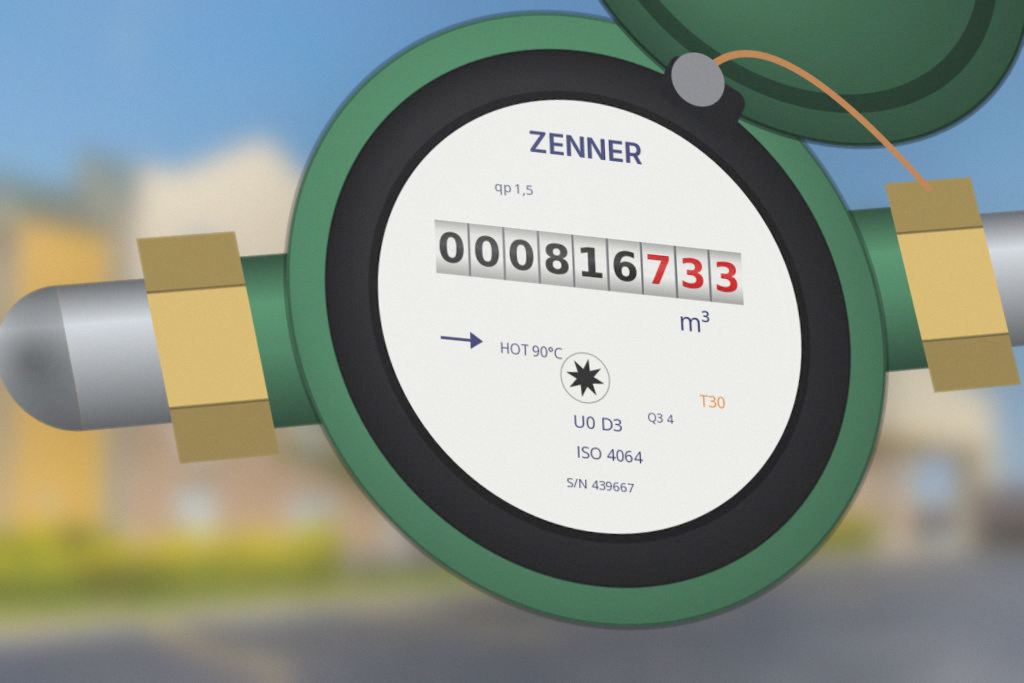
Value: 816.733; m³
